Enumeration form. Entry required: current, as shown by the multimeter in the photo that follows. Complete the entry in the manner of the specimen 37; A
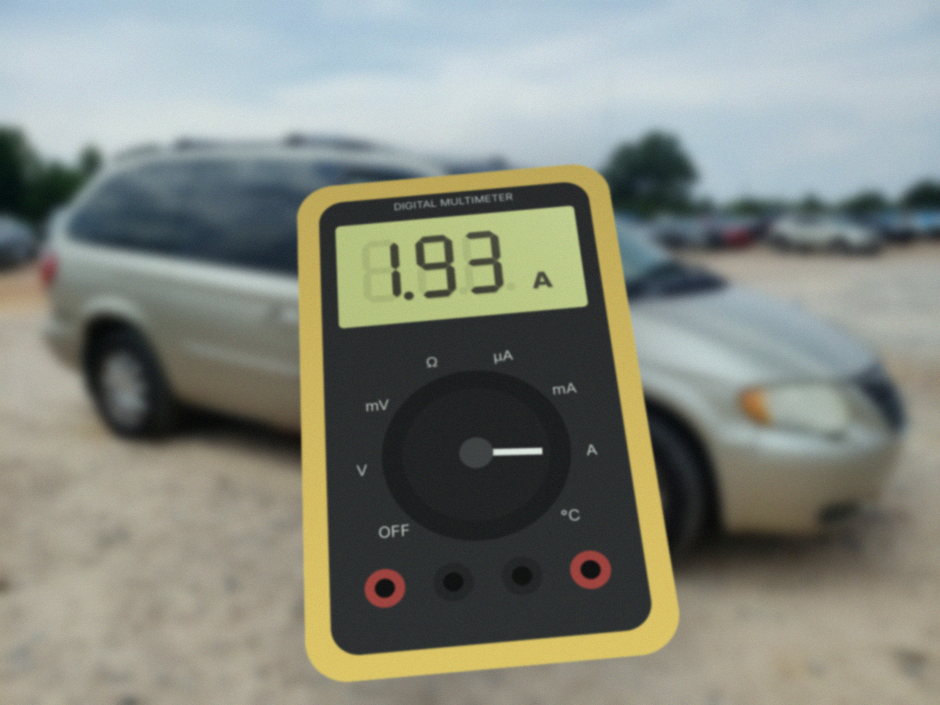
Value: 1.93; A
